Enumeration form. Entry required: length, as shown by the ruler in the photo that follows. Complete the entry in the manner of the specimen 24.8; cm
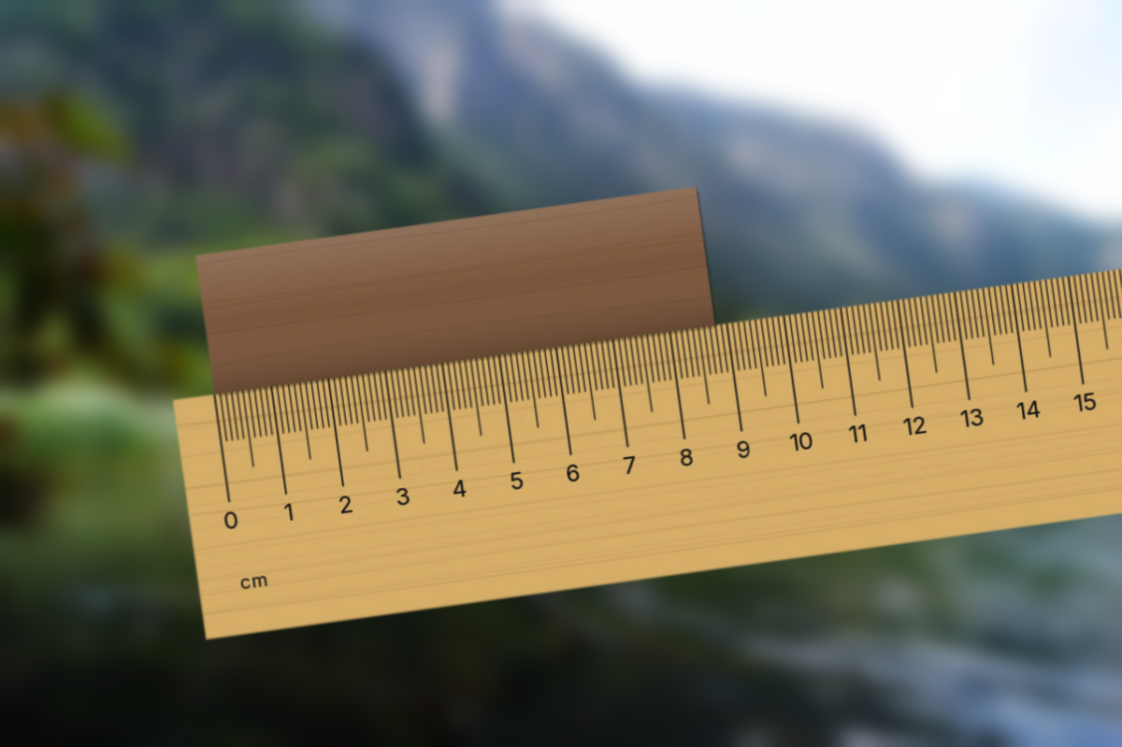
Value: 8.8; cm
